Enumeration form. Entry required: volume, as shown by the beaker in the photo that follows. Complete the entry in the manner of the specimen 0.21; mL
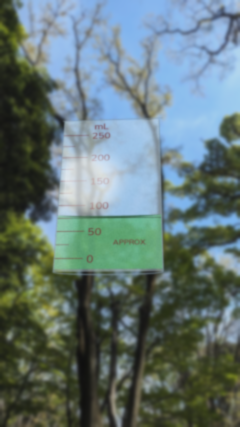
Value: 75; mL
